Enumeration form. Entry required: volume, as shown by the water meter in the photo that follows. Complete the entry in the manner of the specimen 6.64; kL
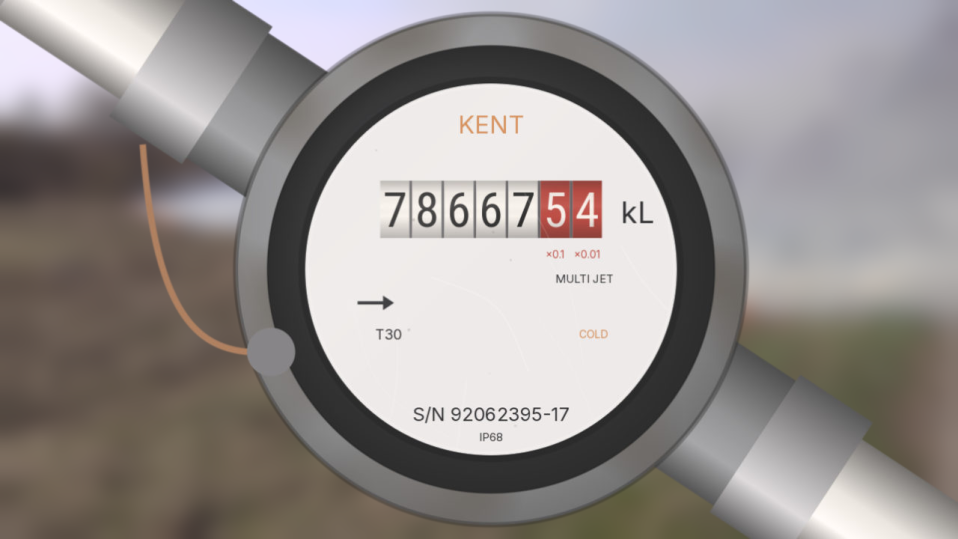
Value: 78667.54; kL
